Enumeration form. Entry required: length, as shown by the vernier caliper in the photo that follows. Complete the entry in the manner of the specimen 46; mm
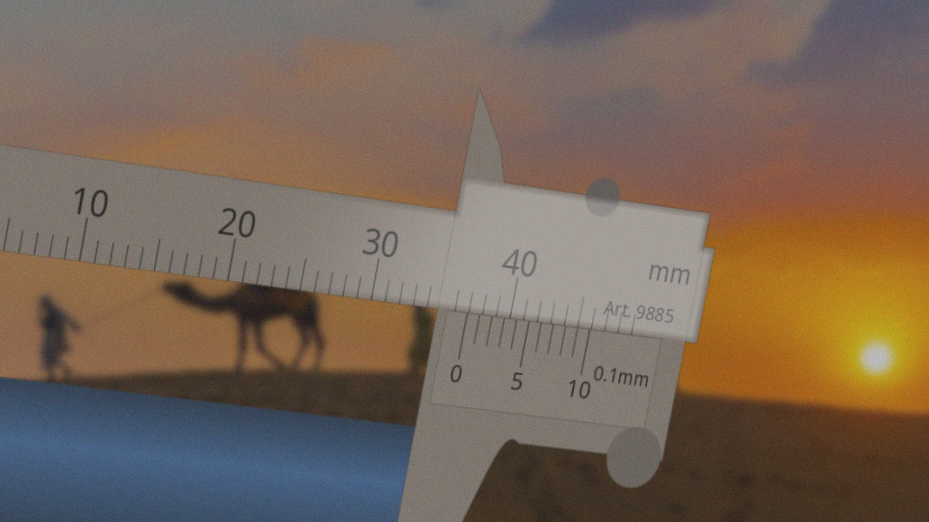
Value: 36.9; mm
